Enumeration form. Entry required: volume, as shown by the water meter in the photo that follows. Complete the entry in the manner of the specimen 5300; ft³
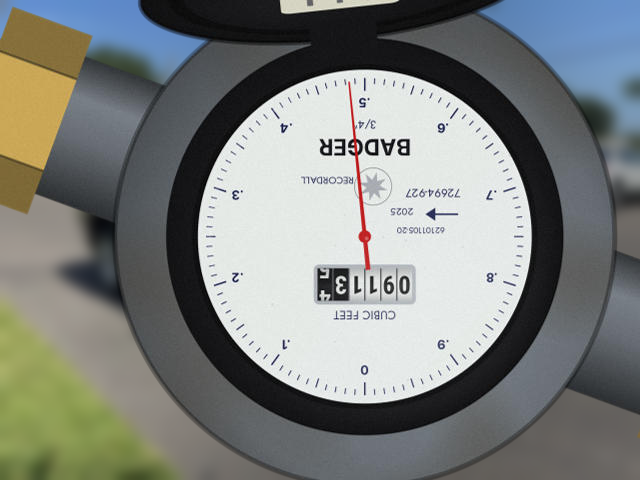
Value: 91134.48; ft³
